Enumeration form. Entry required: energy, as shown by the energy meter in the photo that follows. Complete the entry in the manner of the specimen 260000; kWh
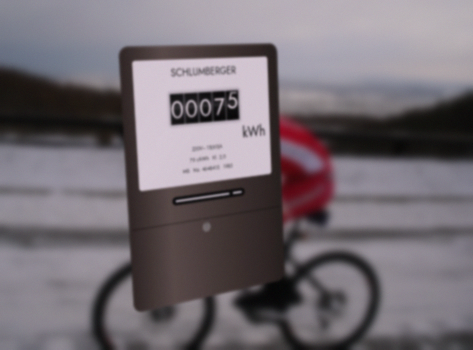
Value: 75; kWh
